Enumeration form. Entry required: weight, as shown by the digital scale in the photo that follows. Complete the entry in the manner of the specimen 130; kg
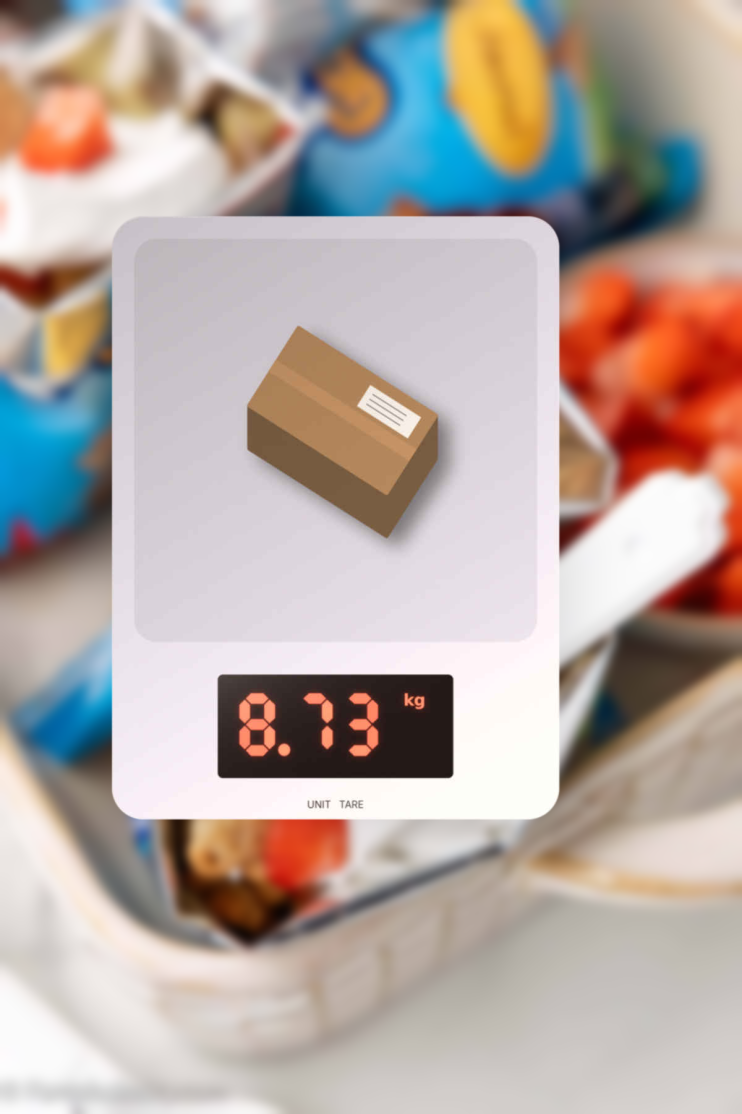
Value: 8.73; kg
